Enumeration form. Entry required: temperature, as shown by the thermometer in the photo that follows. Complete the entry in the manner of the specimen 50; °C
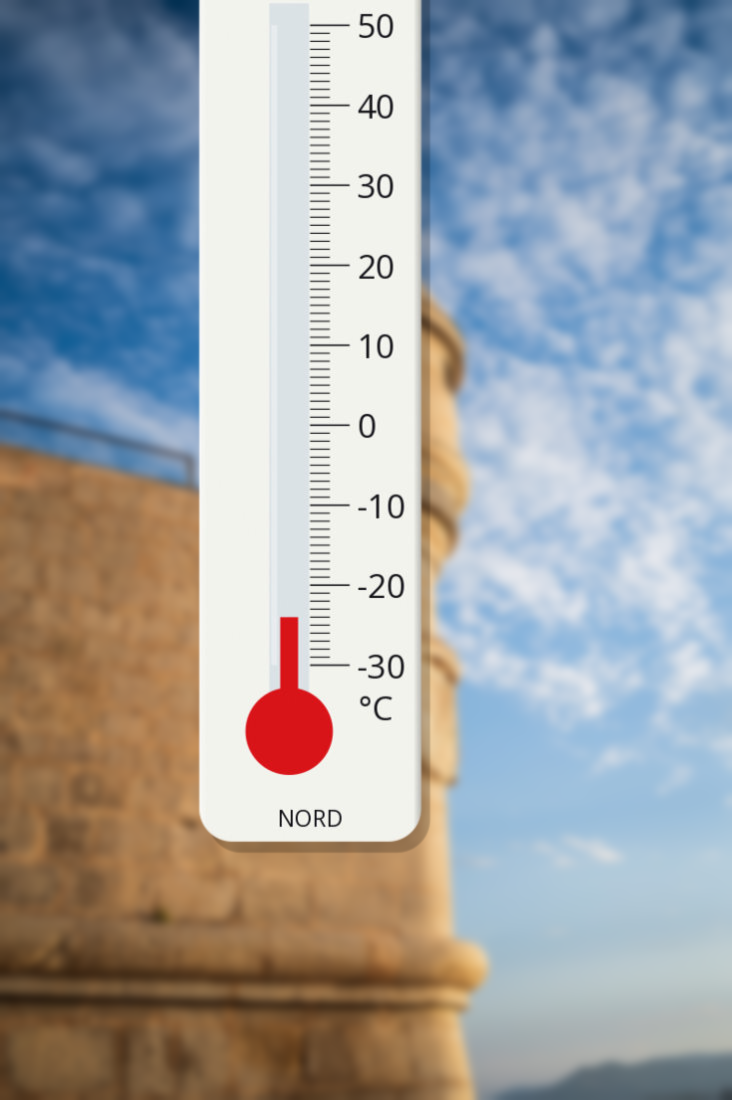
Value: -24; °C
